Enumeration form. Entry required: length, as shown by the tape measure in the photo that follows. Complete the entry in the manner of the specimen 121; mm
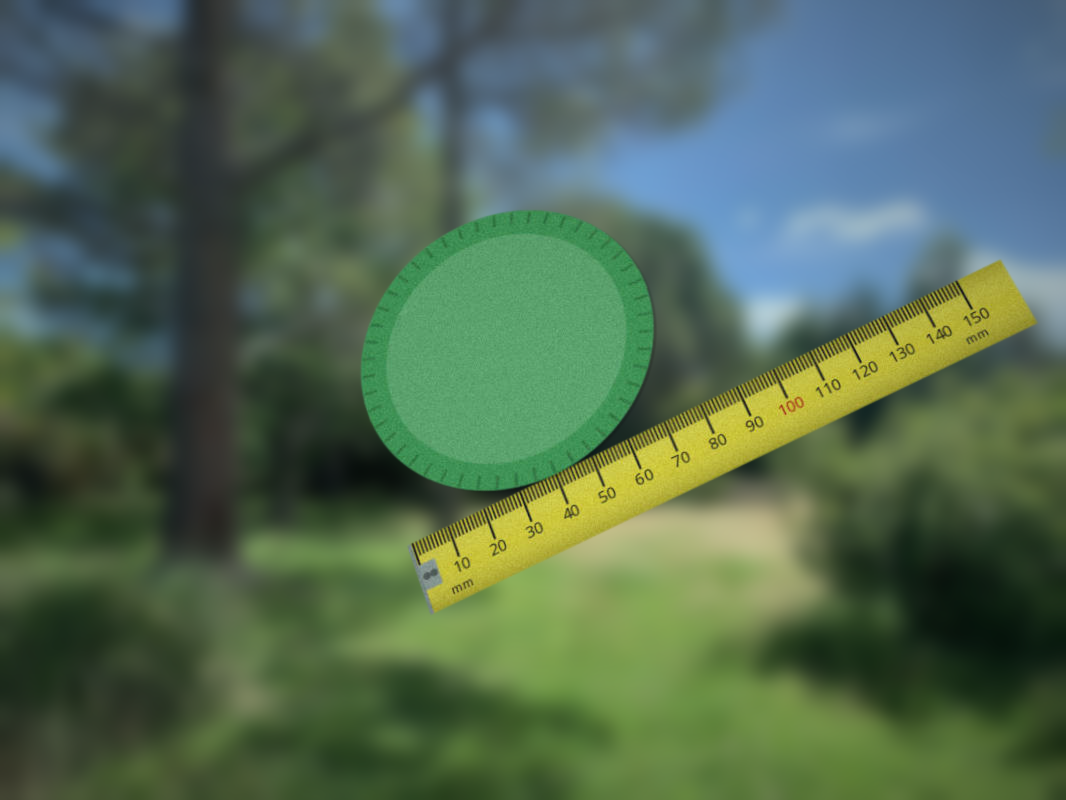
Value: 80; mm
